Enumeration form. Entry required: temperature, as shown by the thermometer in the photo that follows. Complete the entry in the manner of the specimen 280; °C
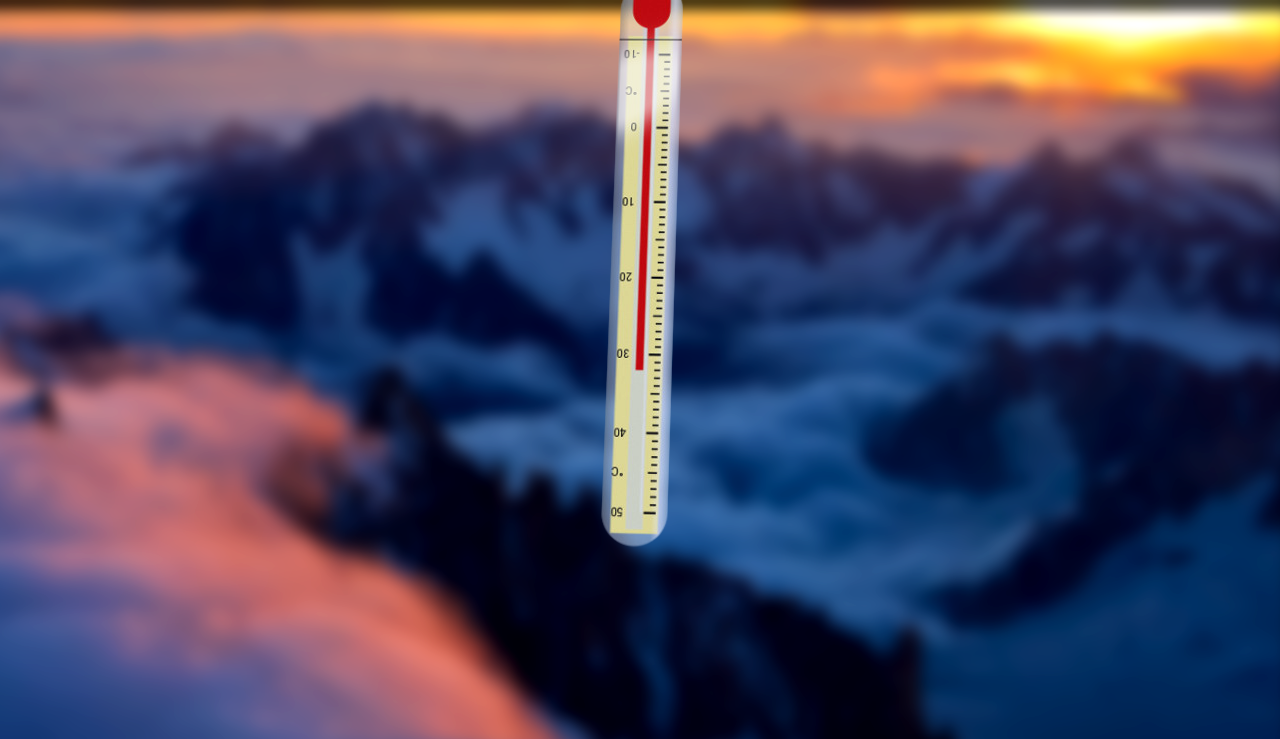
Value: 32; °C
